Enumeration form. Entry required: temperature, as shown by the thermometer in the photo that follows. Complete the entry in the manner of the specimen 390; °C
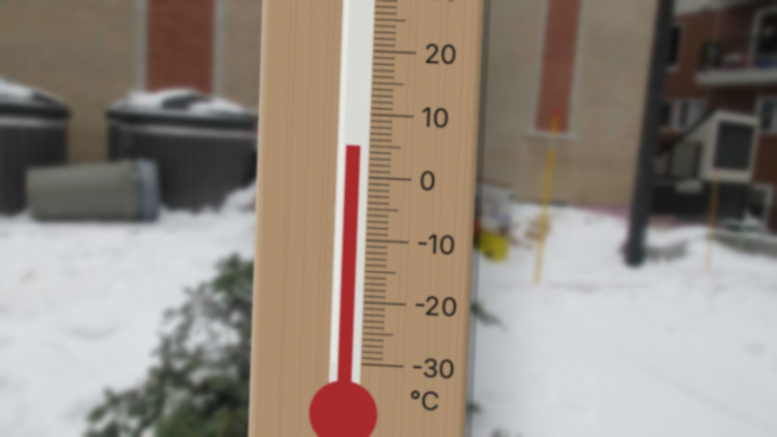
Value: 5; °C
